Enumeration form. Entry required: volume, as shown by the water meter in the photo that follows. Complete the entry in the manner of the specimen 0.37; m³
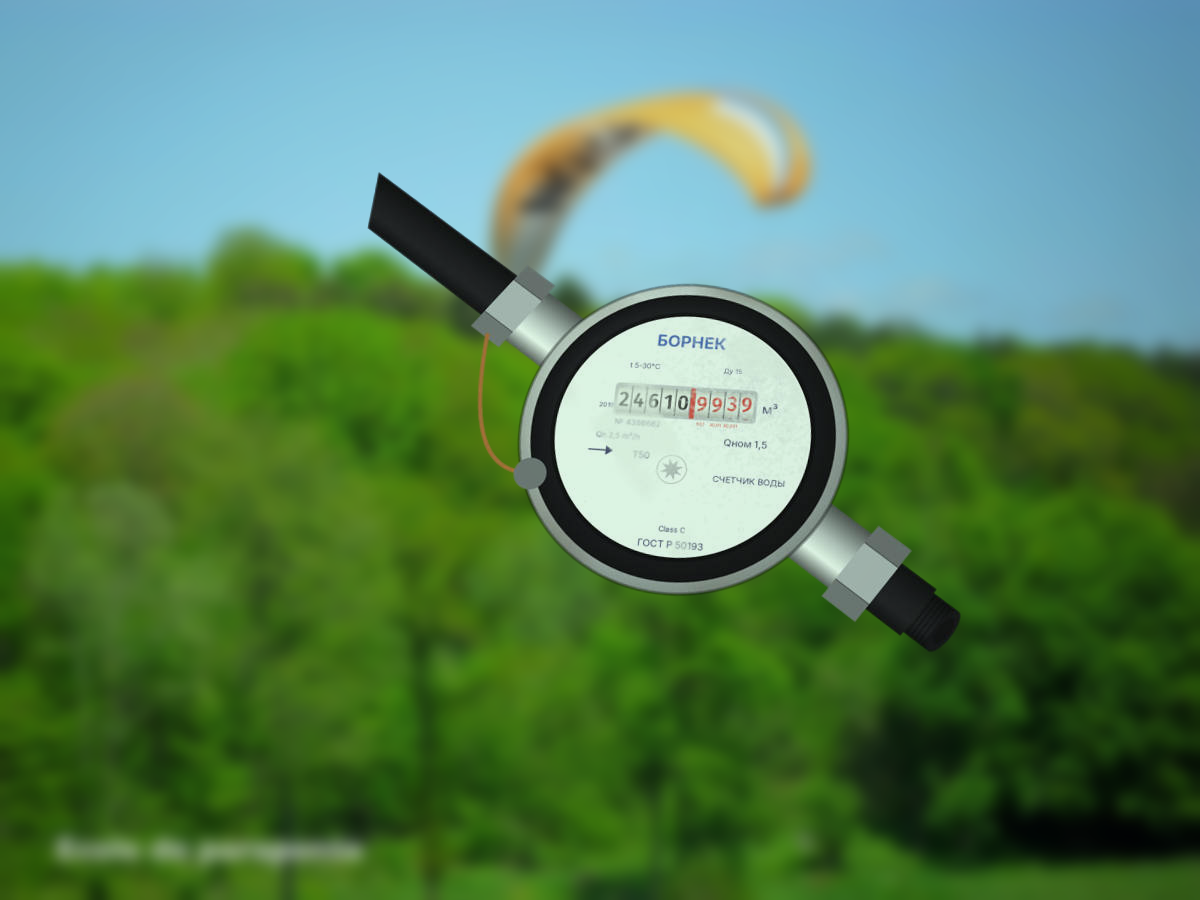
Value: 24610.9939; m³
